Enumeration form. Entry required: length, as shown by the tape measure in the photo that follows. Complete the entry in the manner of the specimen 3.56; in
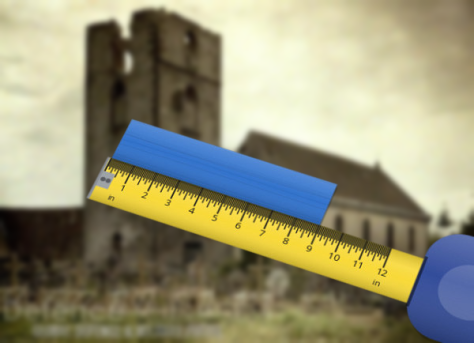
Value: 9; in
